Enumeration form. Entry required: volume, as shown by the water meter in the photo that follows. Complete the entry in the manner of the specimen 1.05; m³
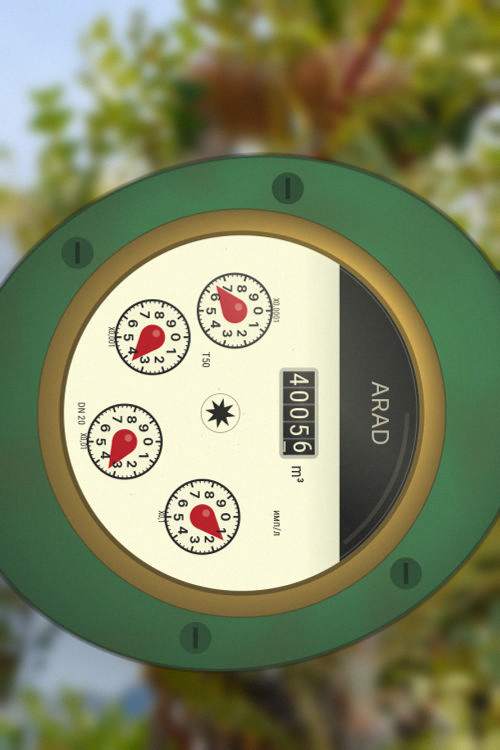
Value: 40056.1336; m³
